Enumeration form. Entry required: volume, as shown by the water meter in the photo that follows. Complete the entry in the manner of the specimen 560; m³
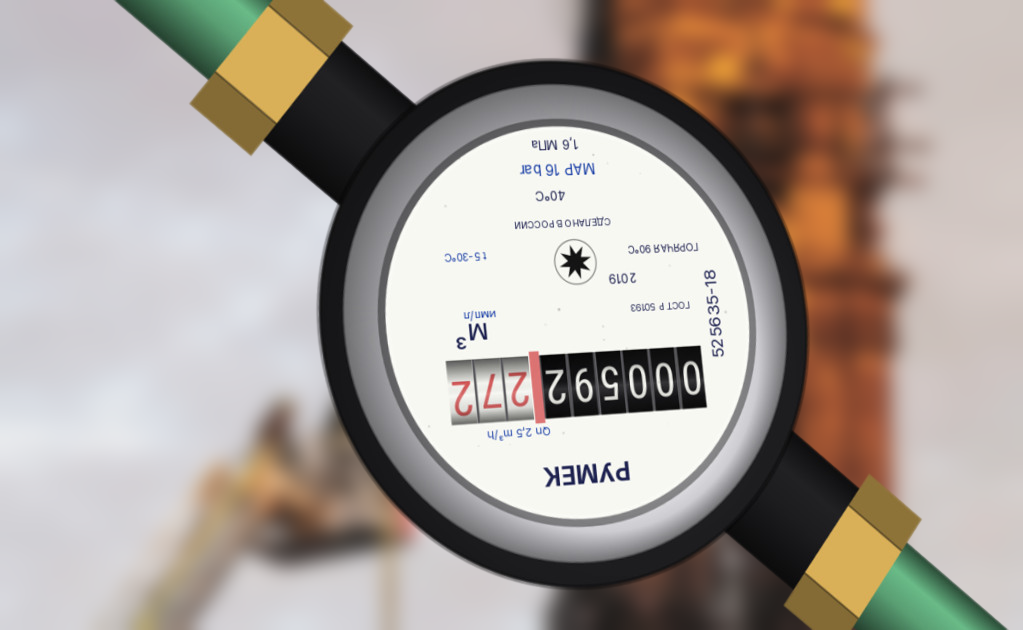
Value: 592.272; m³
